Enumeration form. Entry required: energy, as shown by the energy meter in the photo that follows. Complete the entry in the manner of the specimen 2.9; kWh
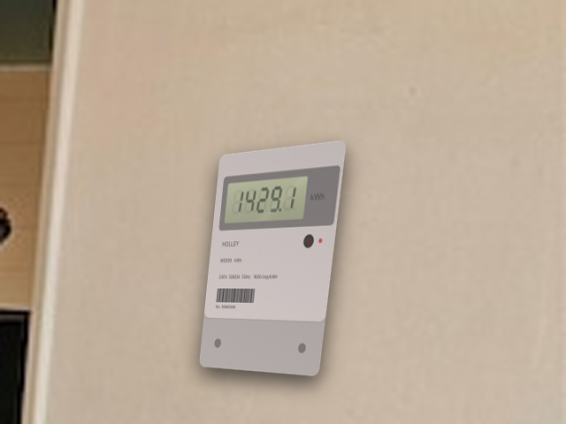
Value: 1429.1; kWh
